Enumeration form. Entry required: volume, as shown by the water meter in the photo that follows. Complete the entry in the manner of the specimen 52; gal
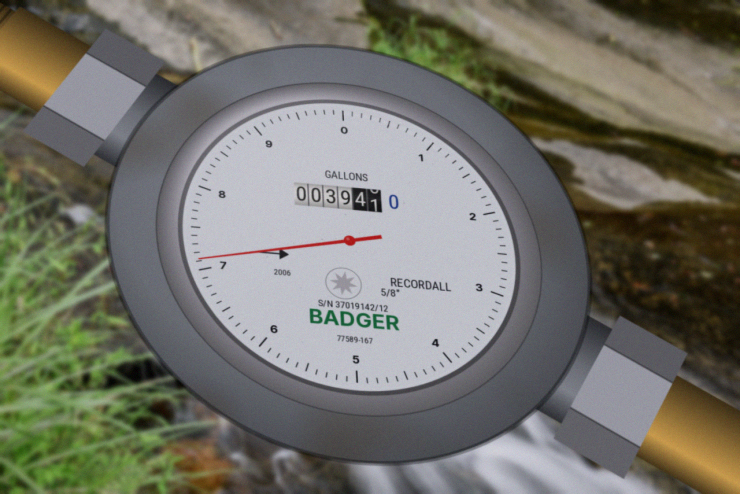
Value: 39407.1; gal
